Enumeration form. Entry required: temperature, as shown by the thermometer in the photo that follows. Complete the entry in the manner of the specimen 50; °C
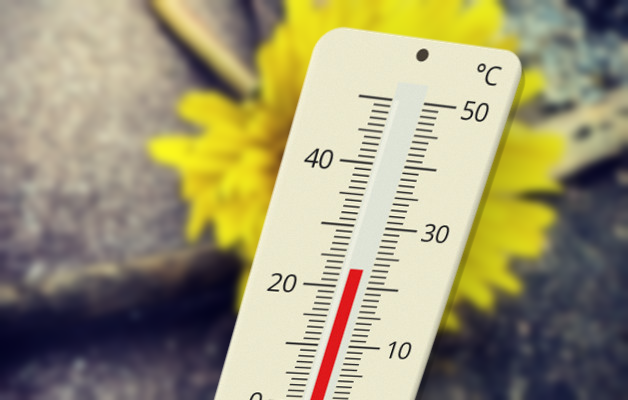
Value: 23; °C
